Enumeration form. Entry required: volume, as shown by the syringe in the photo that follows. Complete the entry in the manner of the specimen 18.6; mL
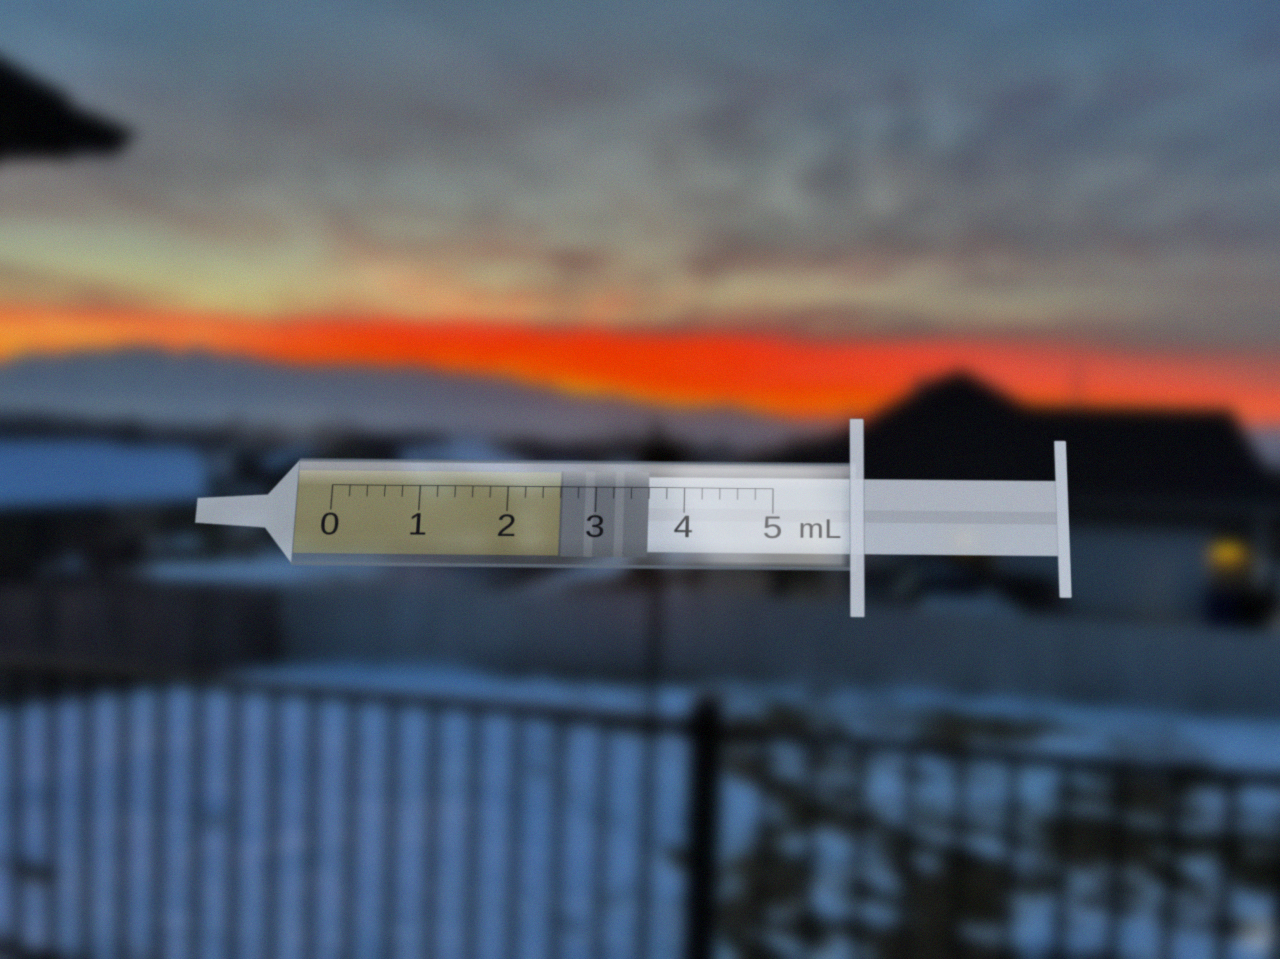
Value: 2.6; mL
